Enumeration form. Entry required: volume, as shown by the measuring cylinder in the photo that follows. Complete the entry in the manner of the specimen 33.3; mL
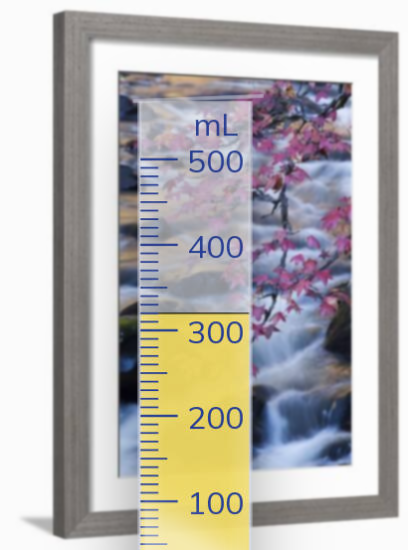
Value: 320; mL
